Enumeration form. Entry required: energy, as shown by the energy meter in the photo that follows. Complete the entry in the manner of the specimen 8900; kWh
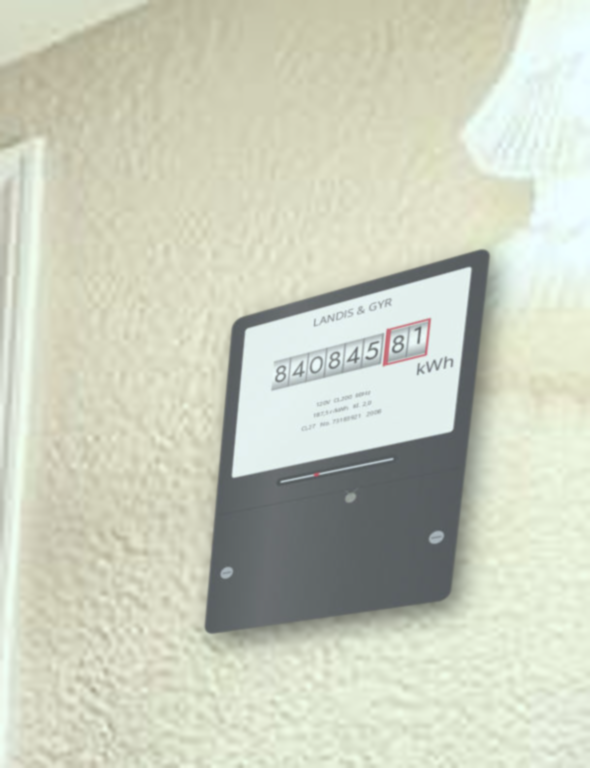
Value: 840845.81; kWh
